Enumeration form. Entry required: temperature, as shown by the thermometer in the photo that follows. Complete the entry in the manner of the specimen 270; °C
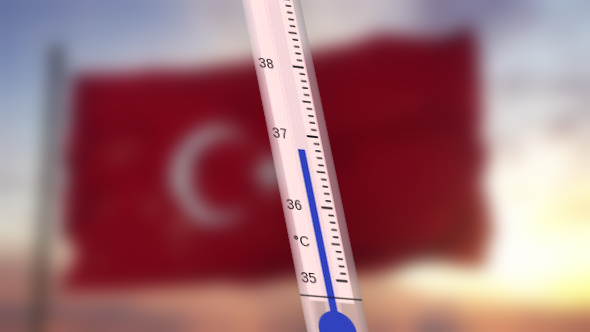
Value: 36.8; °C
